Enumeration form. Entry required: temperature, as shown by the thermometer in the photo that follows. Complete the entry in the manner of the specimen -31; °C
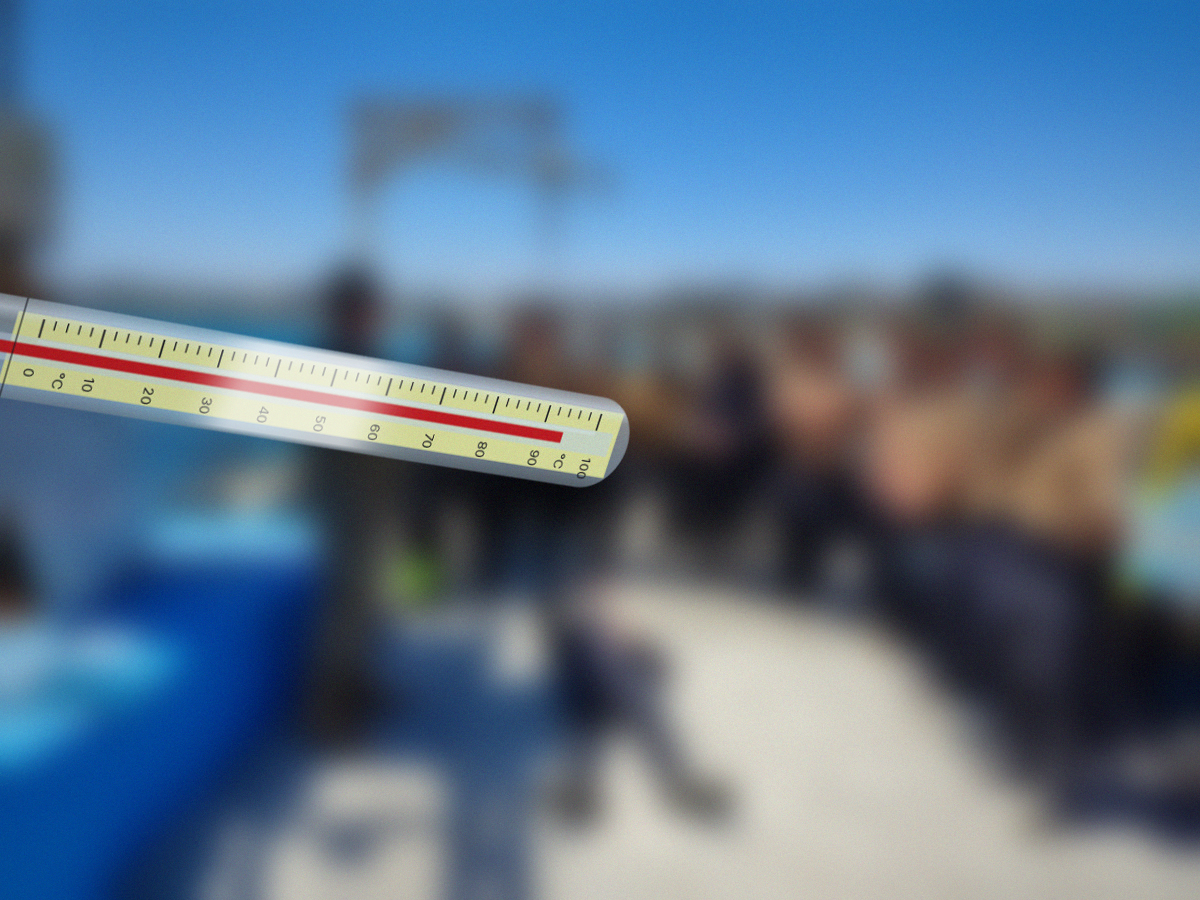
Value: 94; °C
